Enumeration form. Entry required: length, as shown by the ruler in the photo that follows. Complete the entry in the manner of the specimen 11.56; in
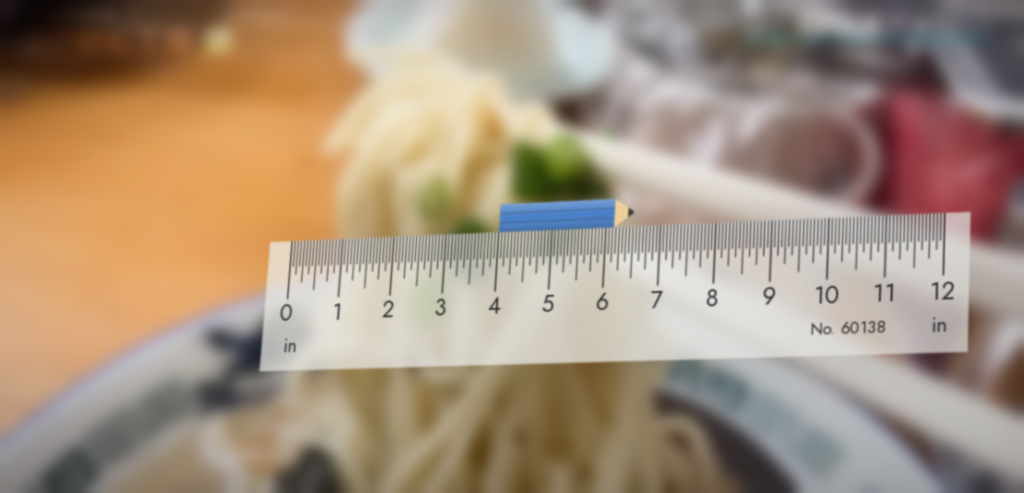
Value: 2.5; in
